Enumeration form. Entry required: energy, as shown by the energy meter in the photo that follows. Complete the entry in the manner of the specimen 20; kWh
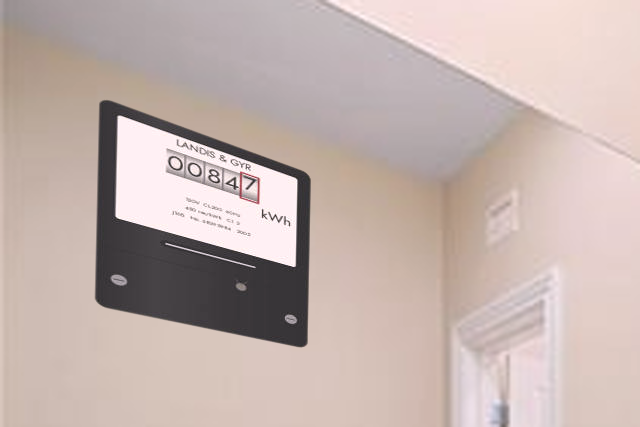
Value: 84.7; kWh
